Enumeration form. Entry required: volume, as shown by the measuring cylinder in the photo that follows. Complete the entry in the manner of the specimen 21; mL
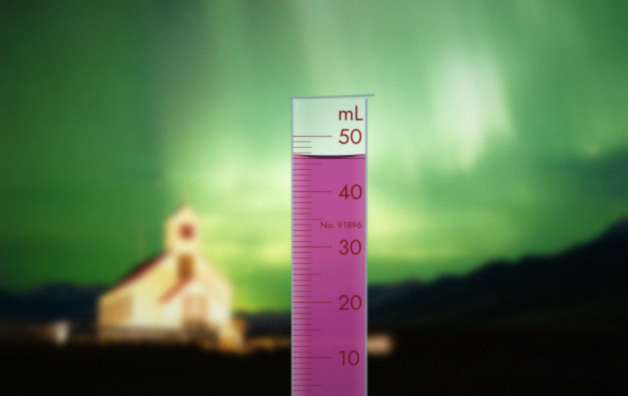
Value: 46; mL
